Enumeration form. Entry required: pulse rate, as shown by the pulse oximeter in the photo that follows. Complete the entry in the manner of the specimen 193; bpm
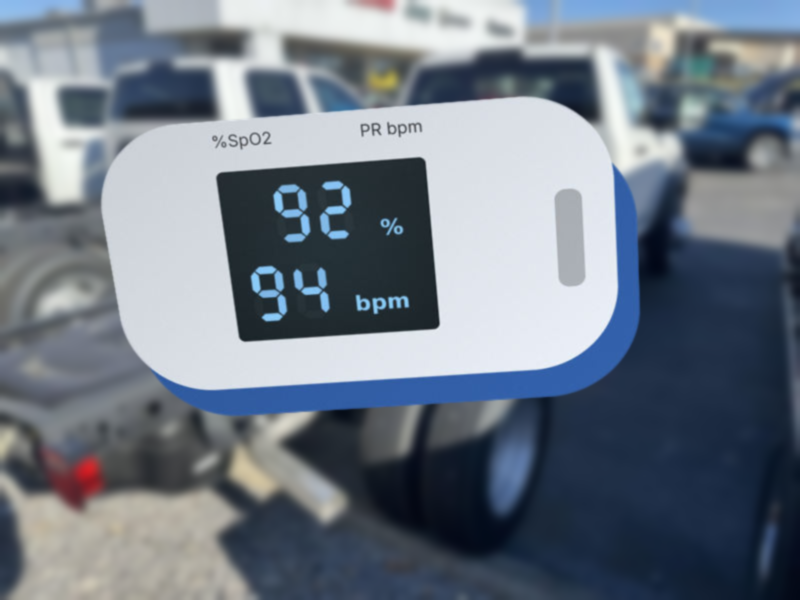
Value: 94; bpm
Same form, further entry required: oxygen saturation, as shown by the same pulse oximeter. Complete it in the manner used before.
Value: 92; %
